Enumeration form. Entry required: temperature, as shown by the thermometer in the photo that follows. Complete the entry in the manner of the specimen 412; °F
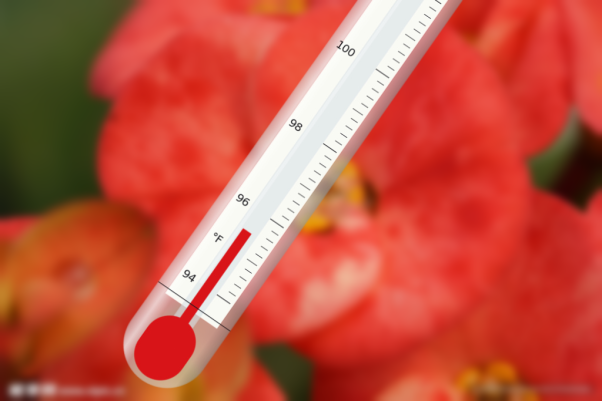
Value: 95.5; °F
